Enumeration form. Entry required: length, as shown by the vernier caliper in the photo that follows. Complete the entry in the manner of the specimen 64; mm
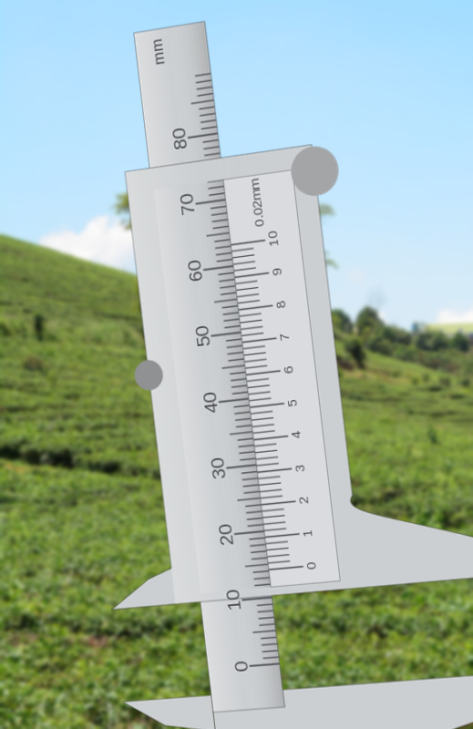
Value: 14.2; mm
